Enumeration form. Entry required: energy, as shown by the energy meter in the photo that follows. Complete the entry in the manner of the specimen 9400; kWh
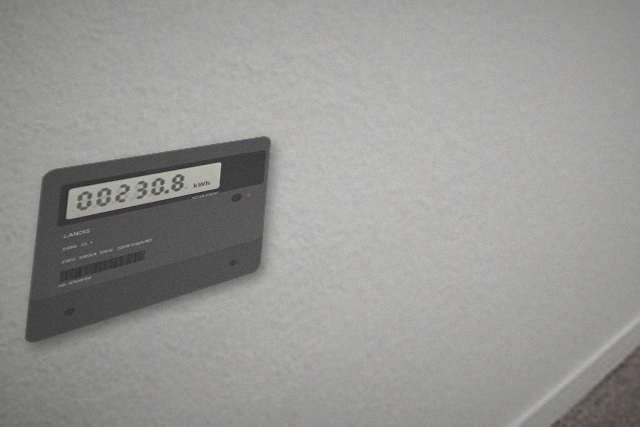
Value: 230.8; kWh
